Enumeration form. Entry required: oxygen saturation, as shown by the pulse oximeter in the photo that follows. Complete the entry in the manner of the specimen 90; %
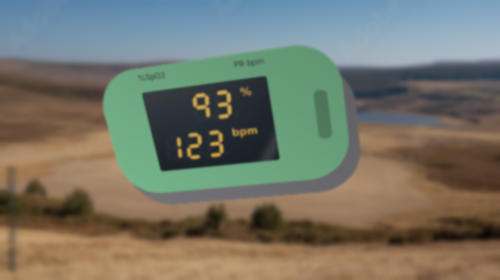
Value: 93; %
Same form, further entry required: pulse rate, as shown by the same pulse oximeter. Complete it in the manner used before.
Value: 123; bpm
